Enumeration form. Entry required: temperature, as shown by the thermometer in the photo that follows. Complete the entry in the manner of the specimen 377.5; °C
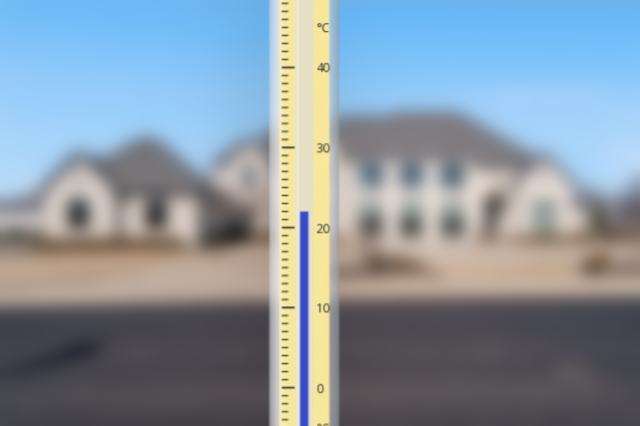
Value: 22; °C
